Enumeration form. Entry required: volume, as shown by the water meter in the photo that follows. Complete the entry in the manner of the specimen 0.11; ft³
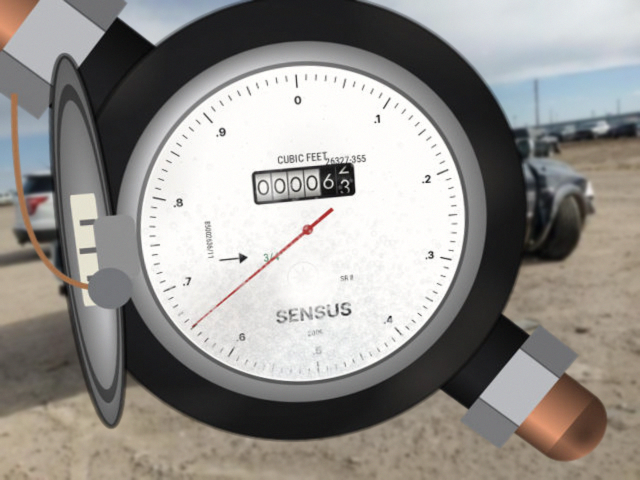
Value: 62.65; ft³
